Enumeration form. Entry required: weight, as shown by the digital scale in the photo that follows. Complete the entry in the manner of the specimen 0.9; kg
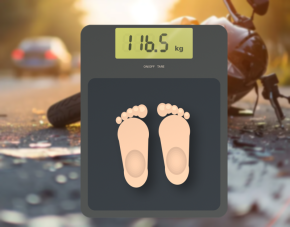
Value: 116.5; kg
